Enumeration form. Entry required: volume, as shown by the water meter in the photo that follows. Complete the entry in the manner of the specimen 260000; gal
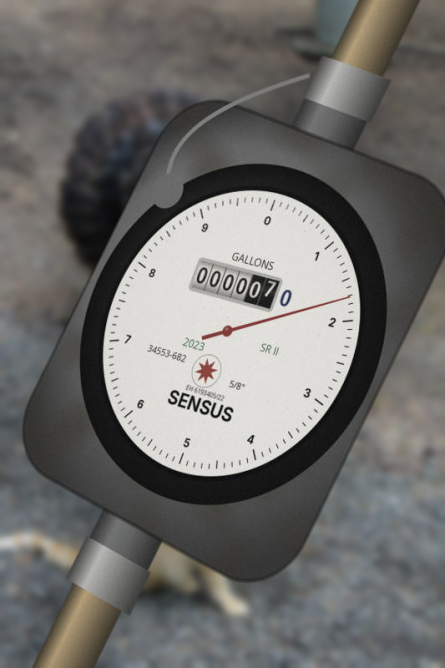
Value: 71.7; gal
